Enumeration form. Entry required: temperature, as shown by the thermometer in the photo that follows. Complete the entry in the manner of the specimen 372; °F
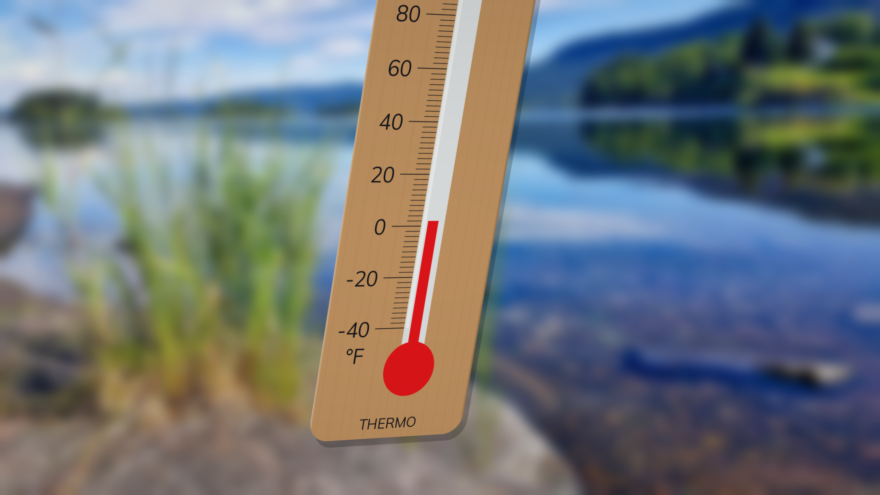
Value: 2; °F
